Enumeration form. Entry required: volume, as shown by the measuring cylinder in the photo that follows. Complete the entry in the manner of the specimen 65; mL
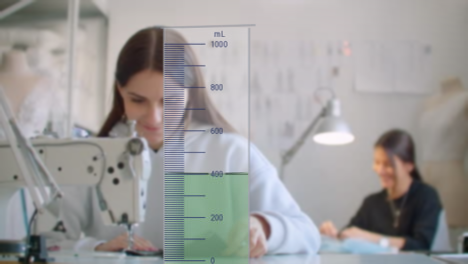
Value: 400; mL
